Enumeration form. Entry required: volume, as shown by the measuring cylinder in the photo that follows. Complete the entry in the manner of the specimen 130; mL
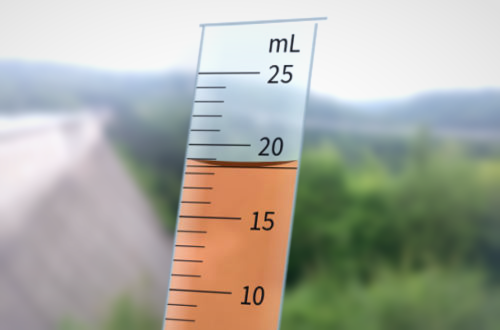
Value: 18.5; mL
